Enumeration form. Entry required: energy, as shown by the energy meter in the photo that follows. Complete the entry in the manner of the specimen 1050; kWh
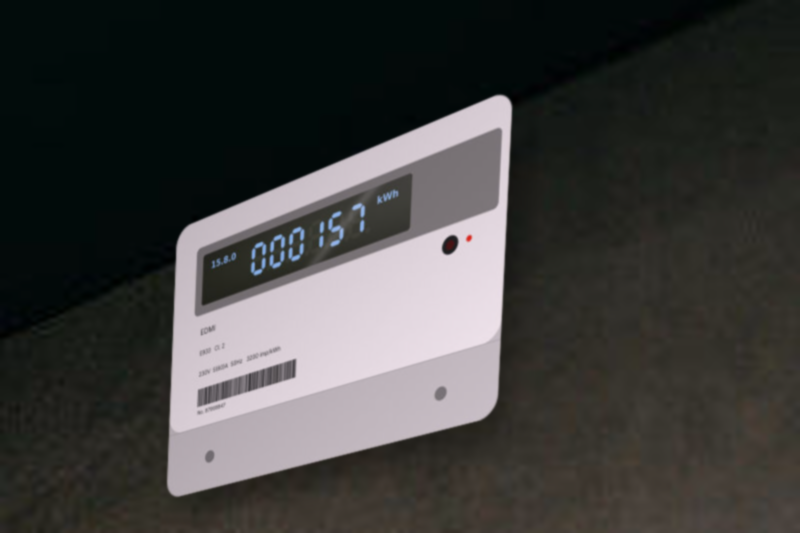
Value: 157; kWh
